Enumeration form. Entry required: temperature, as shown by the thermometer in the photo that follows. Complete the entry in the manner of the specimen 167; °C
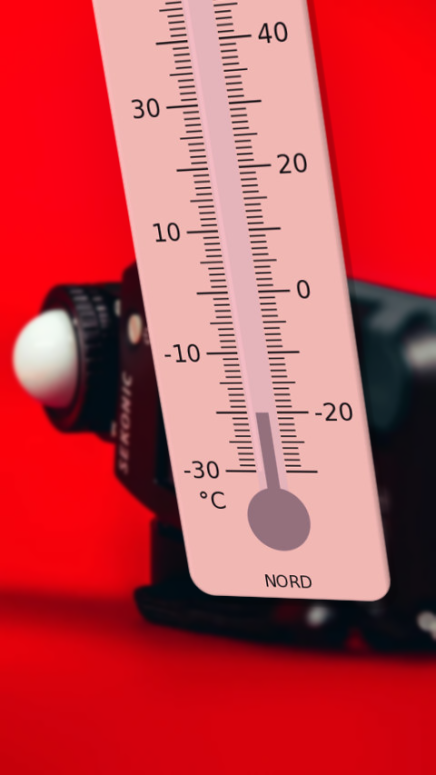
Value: -20; °C
